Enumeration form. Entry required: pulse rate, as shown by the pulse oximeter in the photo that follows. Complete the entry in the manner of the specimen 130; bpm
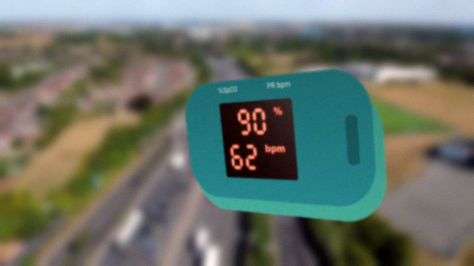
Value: 62; bpm
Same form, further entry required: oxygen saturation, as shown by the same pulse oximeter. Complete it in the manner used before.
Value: 90; %
